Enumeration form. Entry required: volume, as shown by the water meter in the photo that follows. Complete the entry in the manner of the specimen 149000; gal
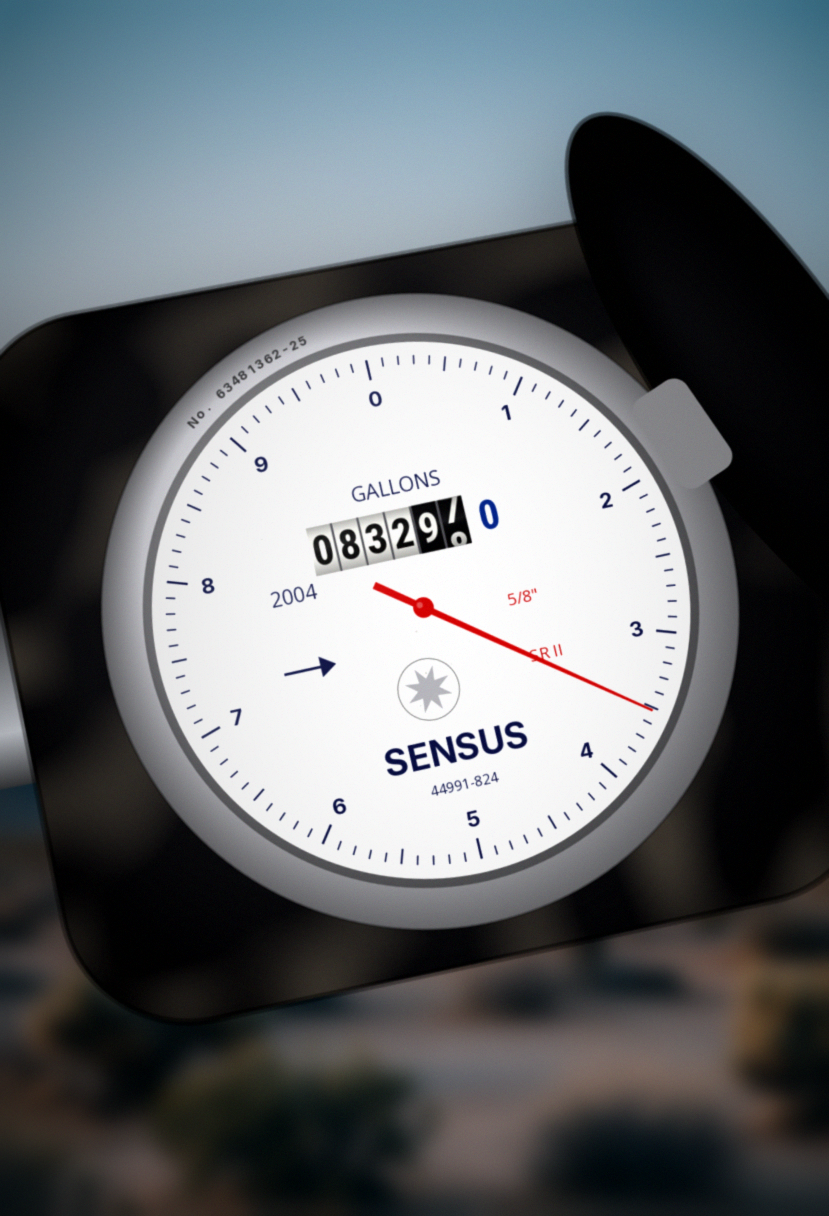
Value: 832973.5; gal
